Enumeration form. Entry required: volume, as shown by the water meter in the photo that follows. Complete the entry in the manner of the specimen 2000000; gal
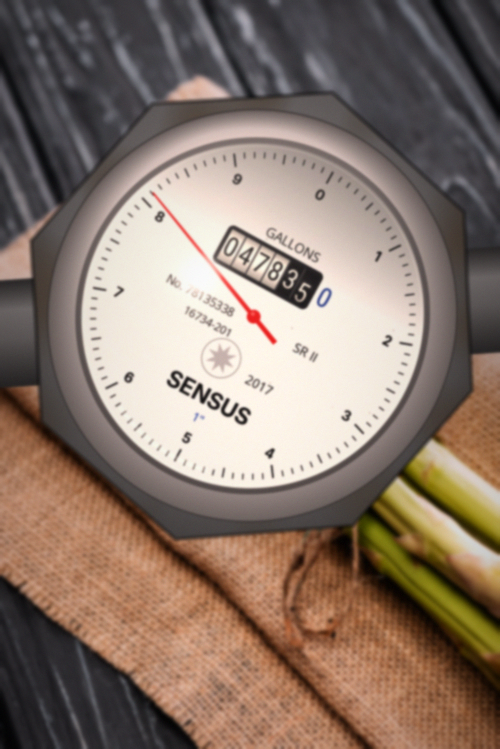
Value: 478348.1; gal
